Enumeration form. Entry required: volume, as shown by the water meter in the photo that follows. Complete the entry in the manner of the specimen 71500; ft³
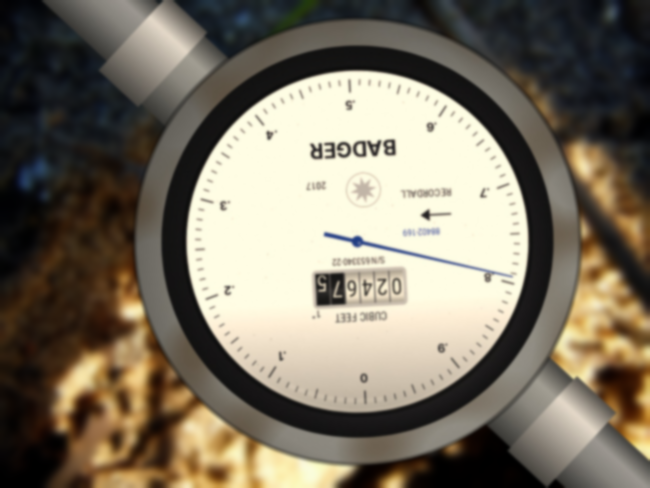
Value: 24674.79; ft³
